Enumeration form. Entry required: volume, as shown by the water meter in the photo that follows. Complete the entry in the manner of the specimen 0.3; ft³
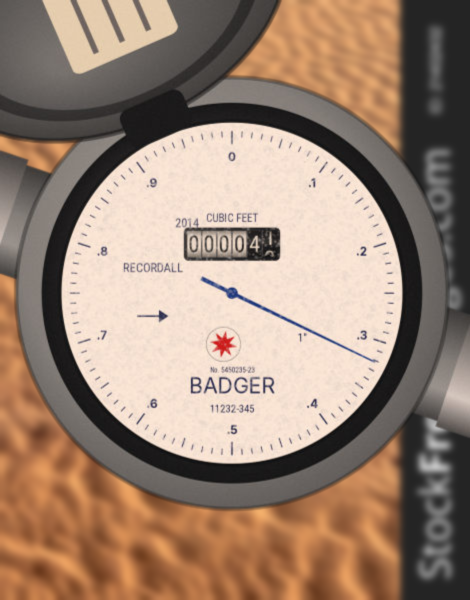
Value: 41.32; ft³
